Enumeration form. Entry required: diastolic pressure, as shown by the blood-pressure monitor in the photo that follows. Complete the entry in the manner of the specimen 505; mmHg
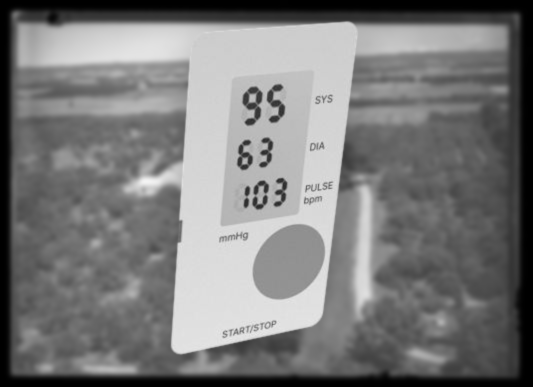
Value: 63; mmHg
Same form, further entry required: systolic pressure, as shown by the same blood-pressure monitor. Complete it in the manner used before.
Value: 95; mmHg
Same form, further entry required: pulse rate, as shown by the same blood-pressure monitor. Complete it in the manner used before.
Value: 103; bpm
